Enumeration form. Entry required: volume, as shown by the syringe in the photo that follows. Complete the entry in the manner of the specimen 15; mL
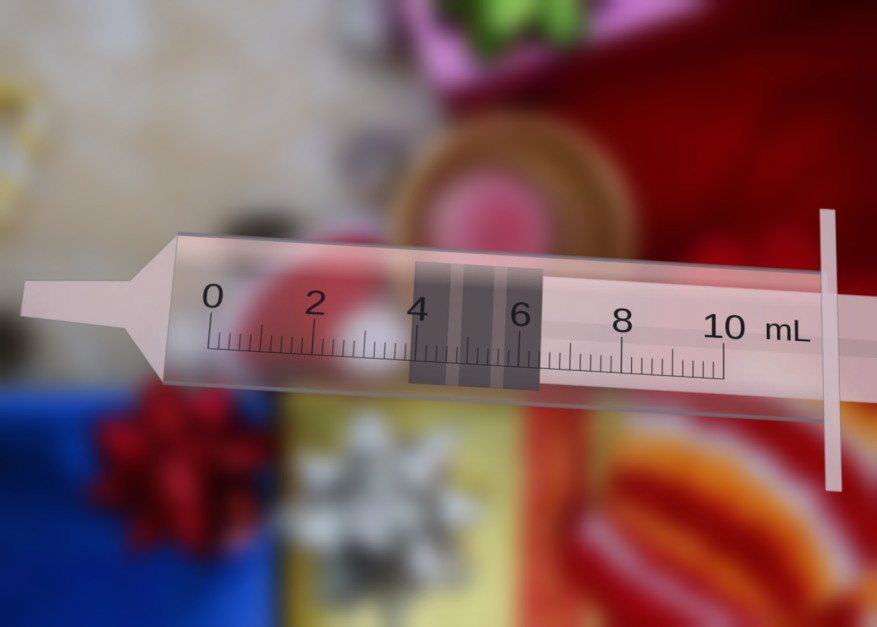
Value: 3.9; mL
